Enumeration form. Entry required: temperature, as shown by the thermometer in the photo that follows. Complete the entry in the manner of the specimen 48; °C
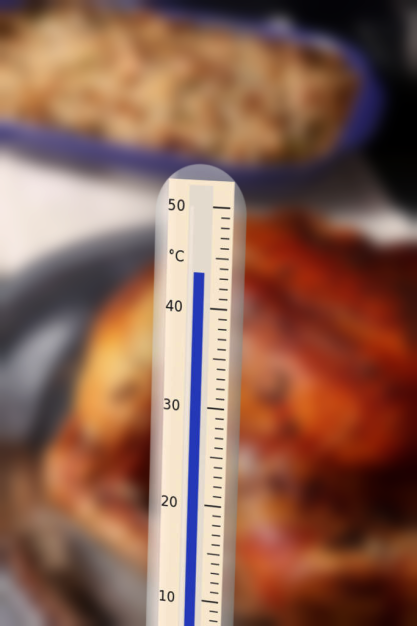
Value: 43.5; °C
